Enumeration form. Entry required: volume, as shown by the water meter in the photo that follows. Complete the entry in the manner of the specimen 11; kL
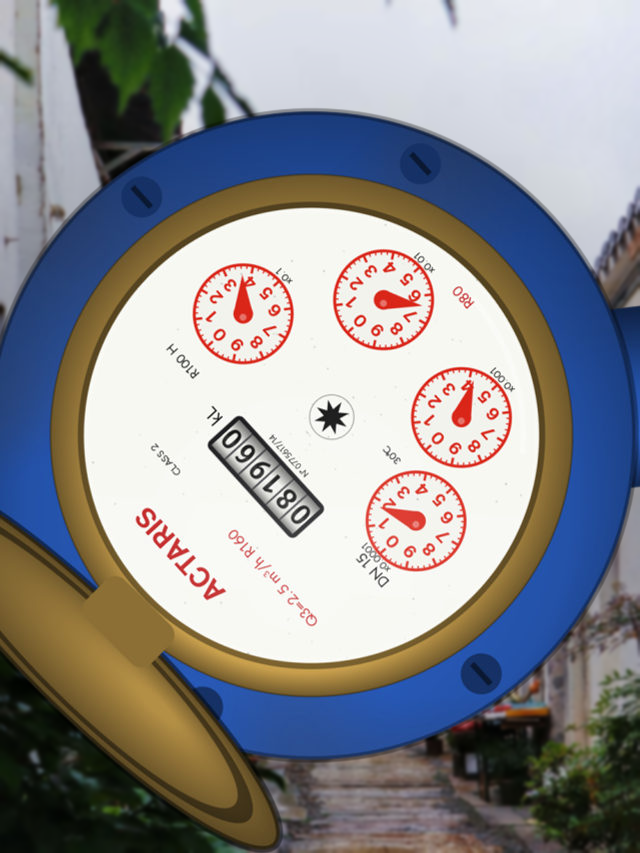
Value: 81960.3641; kL
